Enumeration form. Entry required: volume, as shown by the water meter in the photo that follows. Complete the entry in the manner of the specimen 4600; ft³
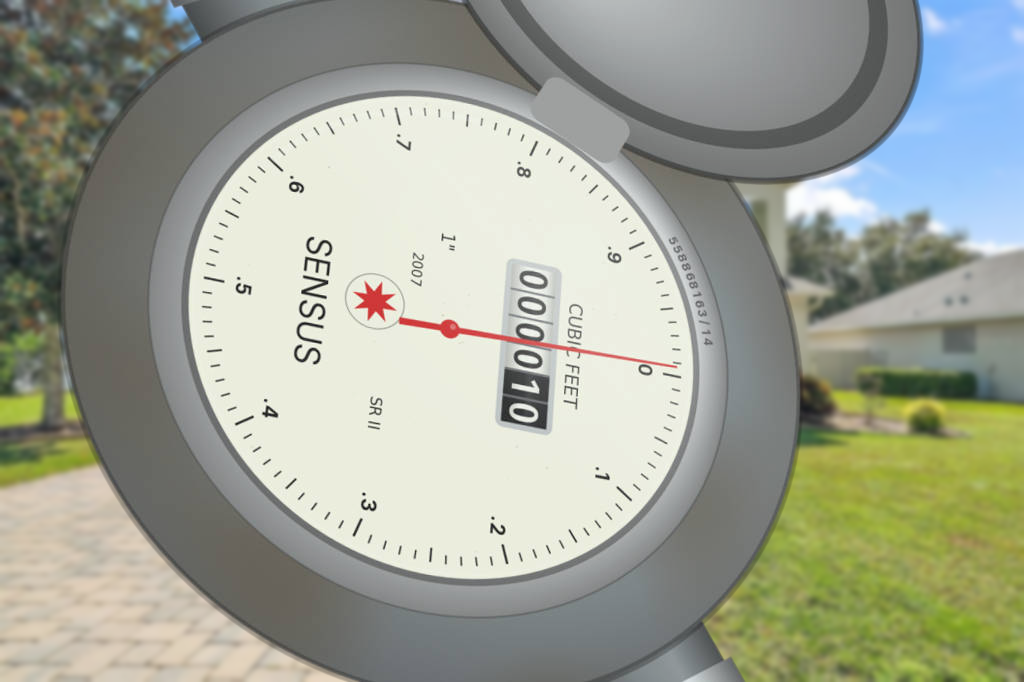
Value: 9.99; ft³
